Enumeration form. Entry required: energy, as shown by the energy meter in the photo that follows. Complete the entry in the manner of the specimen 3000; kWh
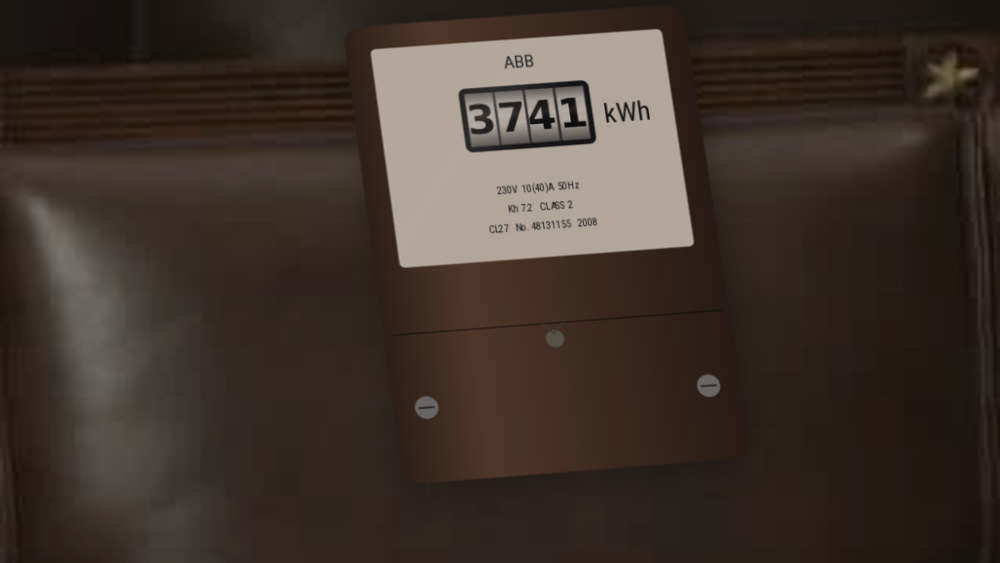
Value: 3741; kWh
